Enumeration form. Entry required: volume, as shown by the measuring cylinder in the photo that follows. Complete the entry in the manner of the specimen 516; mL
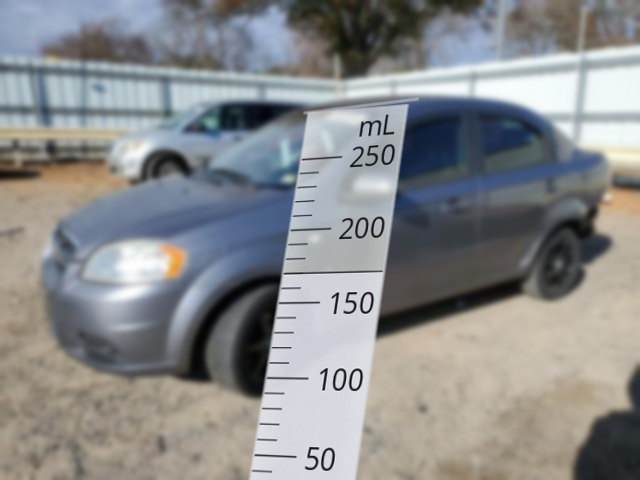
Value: 170; mL
